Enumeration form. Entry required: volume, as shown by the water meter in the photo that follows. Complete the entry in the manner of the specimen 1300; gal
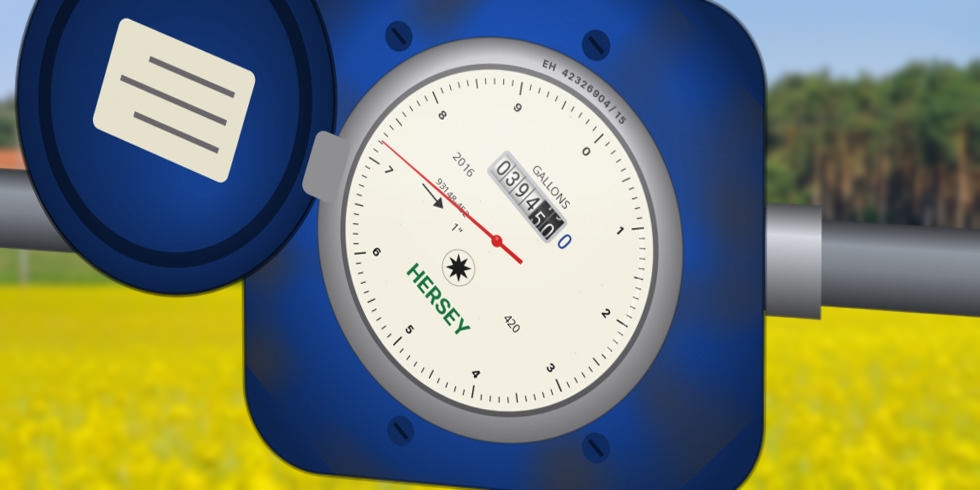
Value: 394497.2; gal
